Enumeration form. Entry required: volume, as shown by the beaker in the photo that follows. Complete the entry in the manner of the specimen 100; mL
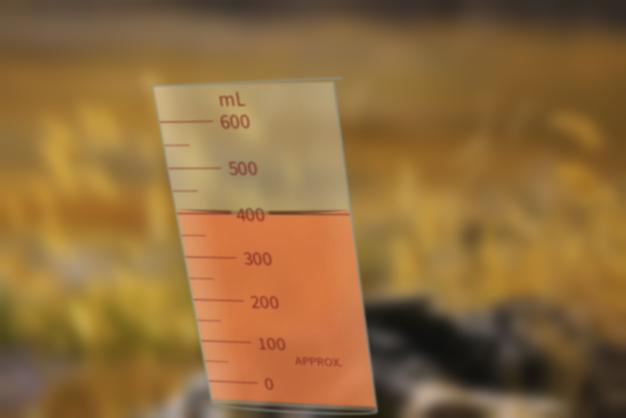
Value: 400; mL
